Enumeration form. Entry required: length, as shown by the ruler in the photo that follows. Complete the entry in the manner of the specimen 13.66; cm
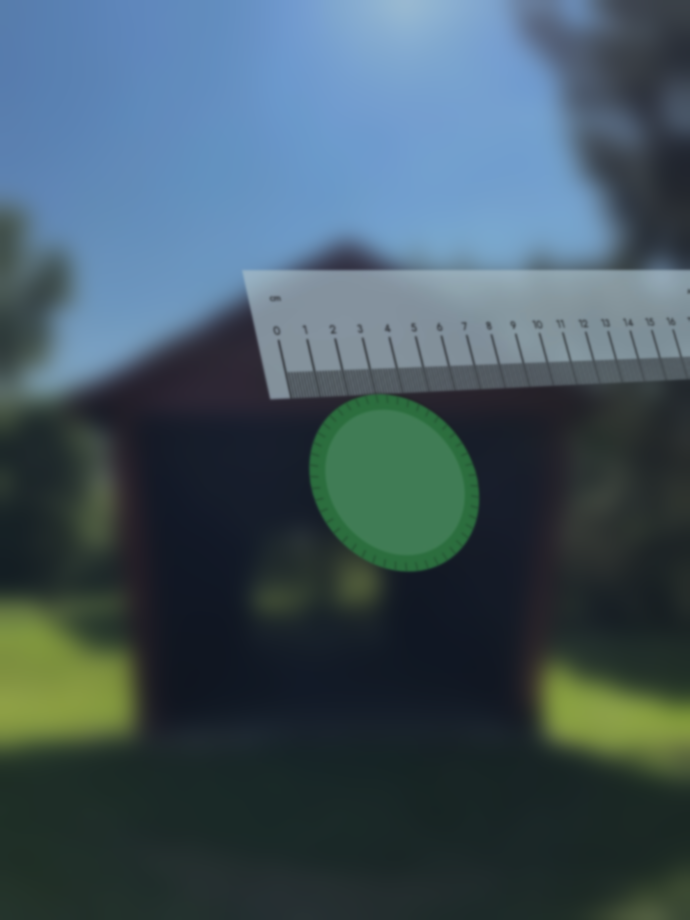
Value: 6; cm
